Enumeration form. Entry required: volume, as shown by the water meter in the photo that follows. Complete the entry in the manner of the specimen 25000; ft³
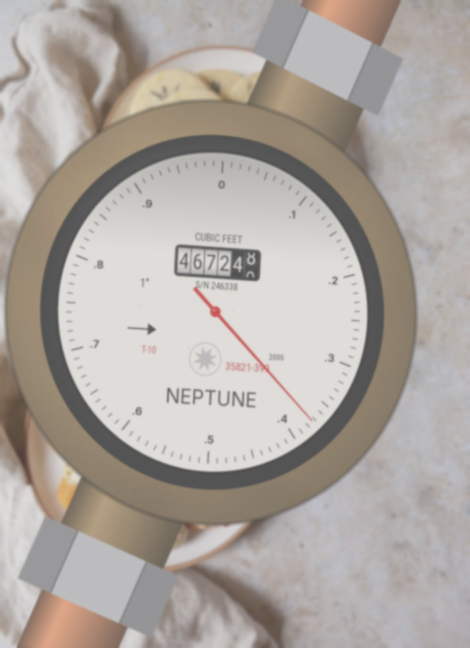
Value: 467248.37; ft³
